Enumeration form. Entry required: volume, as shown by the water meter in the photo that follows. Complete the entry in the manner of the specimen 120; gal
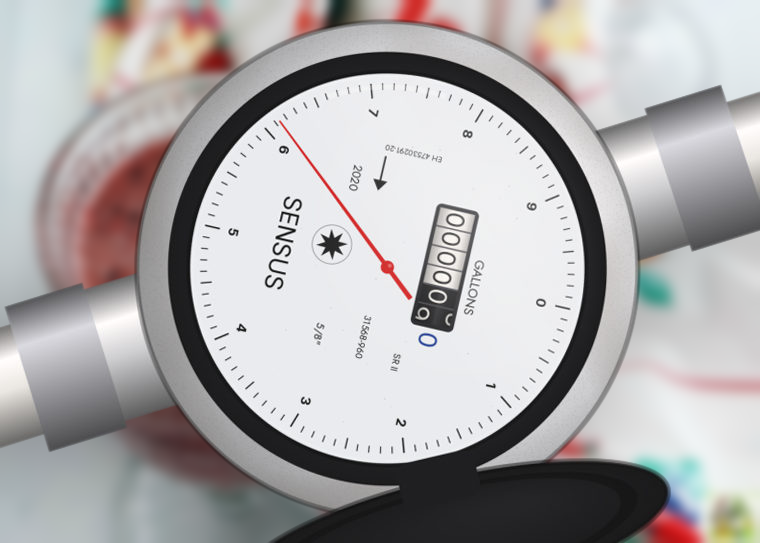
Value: 86.1; gal
